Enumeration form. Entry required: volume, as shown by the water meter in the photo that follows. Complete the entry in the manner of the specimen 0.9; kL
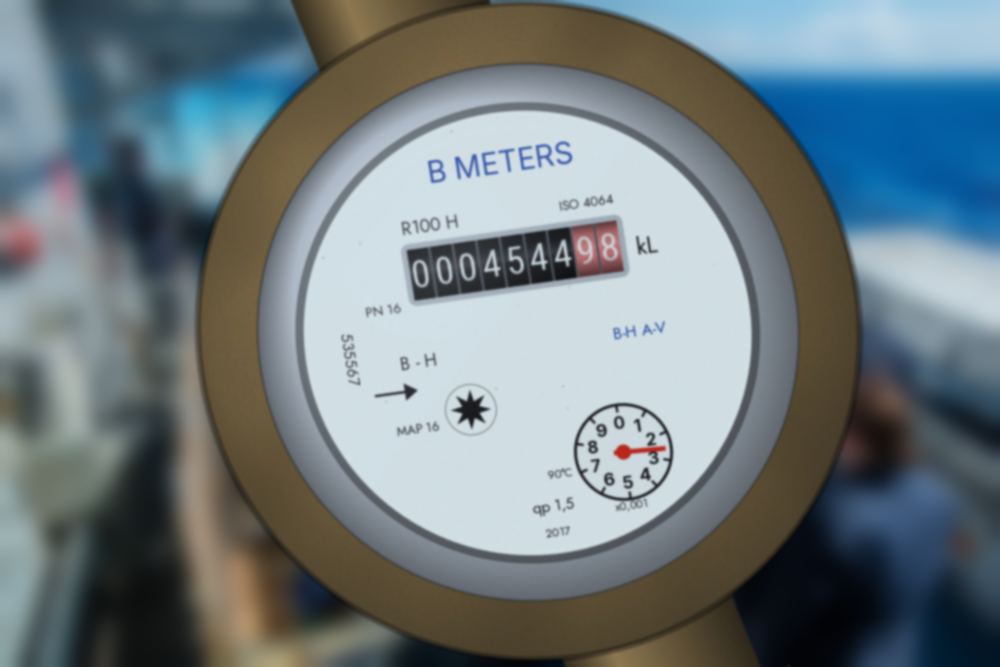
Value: 4544.982; kL
